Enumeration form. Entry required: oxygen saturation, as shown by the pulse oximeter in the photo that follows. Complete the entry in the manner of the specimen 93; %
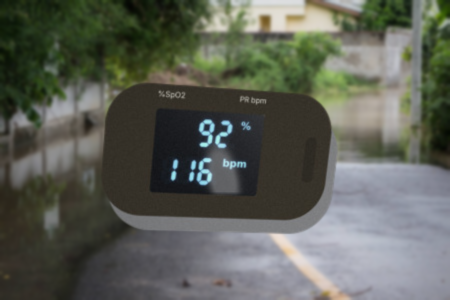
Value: 92; %
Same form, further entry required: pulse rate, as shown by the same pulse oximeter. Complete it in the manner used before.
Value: 116; bpm
